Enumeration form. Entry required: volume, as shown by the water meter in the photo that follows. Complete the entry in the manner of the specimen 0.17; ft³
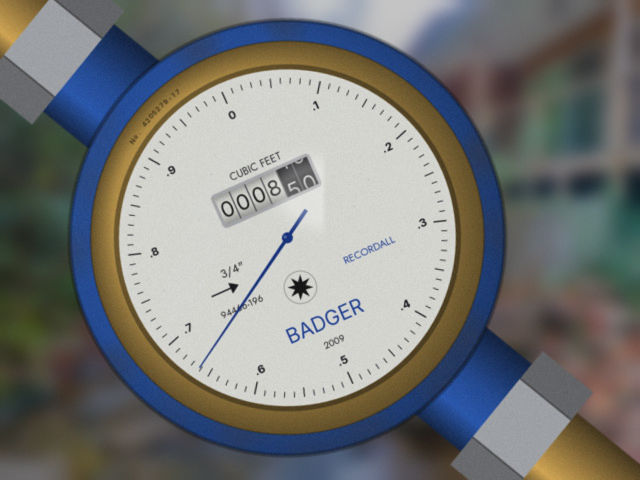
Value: 849.66; ft³
